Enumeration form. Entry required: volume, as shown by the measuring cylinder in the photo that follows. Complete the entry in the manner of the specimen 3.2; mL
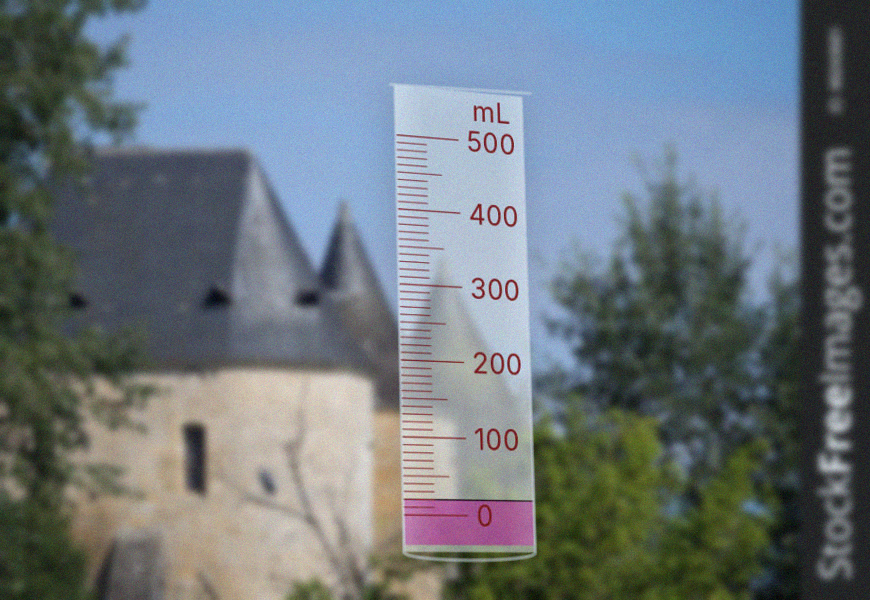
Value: 20; mL
